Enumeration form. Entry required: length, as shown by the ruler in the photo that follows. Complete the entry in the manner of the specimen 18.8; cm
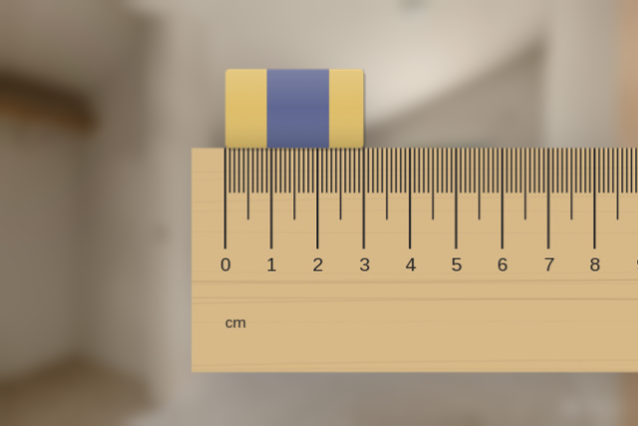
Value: 3; cm
